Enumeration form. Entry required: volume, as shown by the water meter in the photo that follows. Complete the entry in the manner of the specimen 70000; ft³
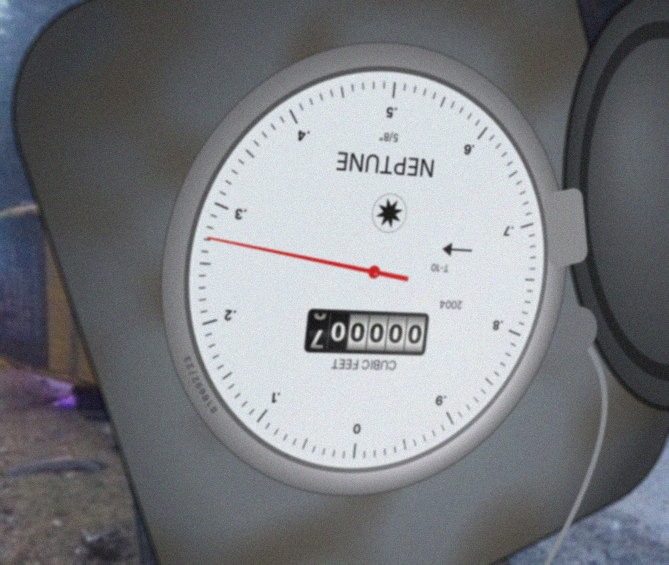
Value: 7.27; ft³
